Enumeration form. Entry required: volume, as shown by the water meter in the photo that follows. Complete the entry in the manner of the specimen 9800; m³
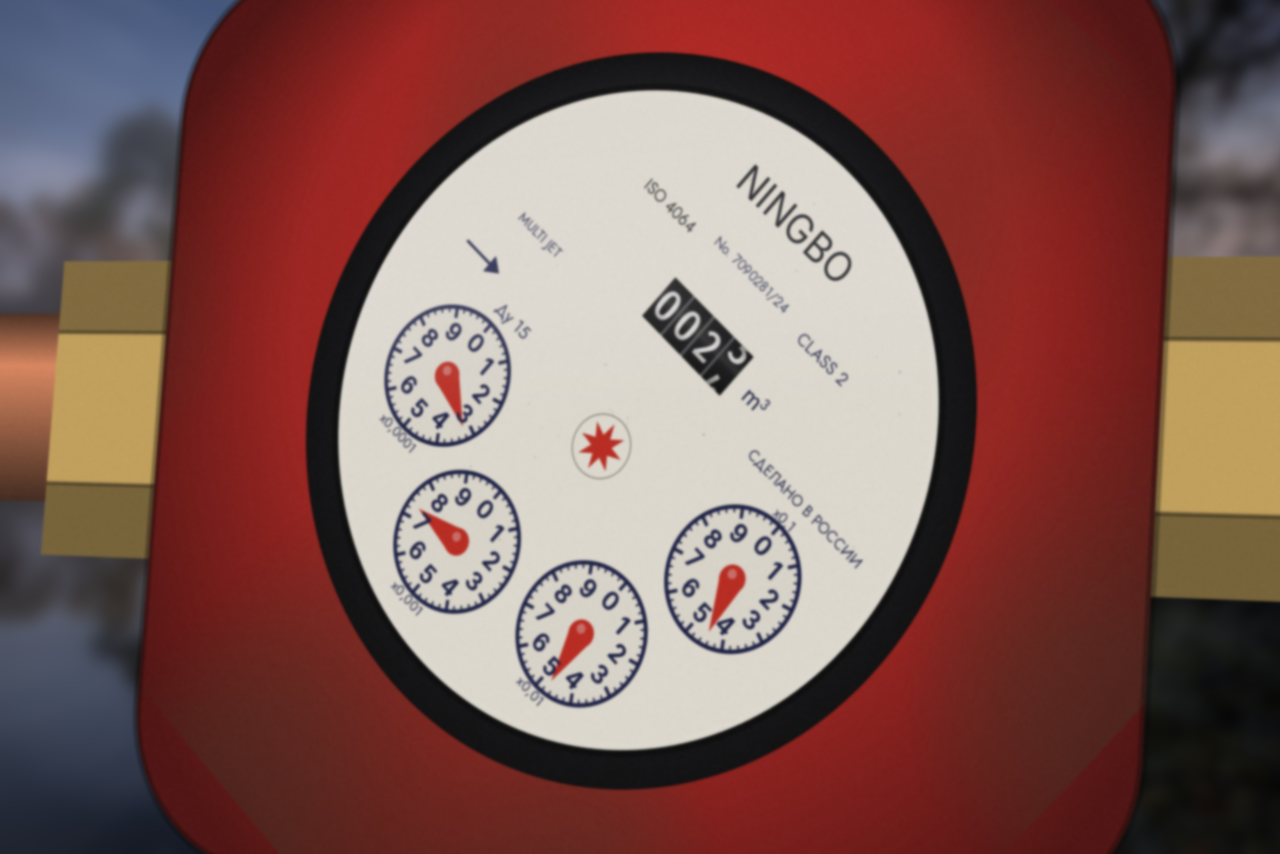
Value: 23.4473; m³
